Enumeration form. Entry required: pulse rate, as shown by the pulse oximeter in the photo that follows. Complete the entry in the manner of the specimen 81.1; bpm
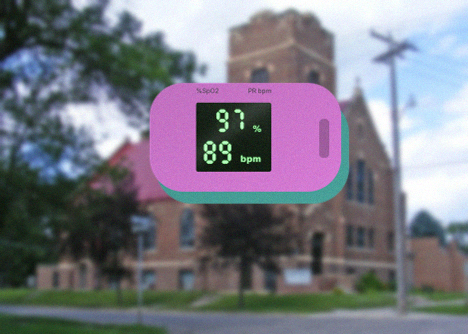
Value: 89; bpm
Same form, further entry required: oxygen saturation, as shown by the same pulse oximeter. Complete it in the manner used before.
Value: 97; %
